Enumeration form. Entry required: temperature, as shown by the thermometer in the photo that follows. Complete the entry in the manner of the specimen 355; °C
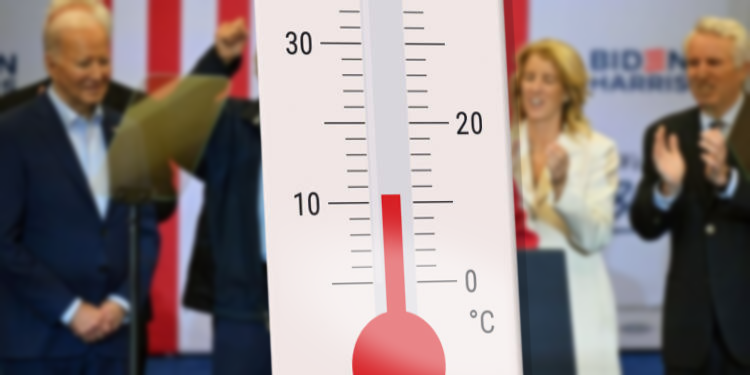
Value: 11; °C
